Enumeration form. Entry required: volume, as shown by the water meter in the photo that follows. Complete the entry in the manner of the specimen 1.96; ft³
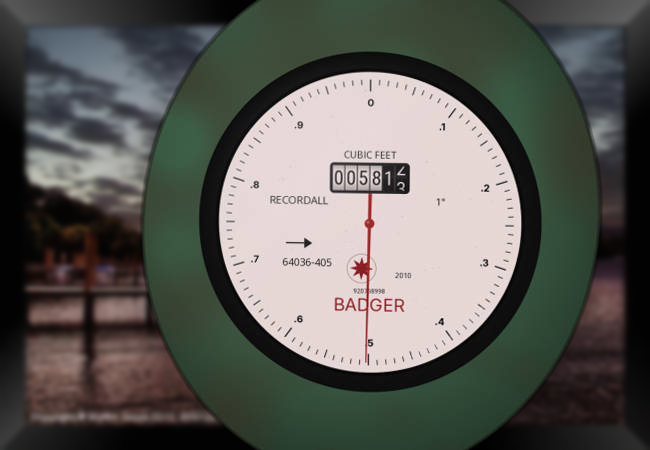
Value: 5812.50; ft³
